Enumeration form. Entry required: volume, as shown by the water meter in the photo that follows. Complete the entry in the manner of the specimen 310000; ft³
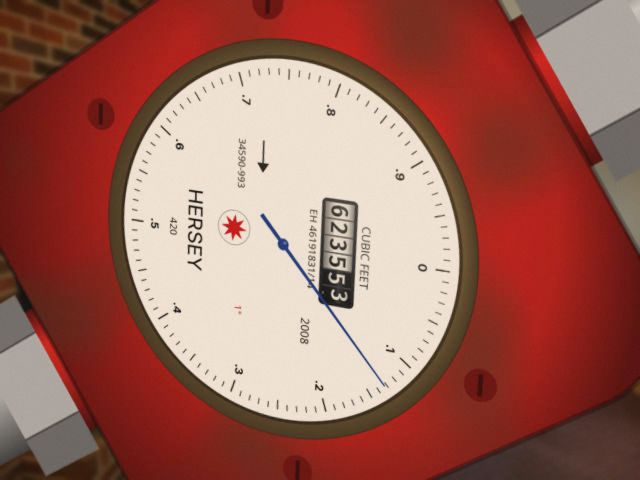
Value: 623553.13; ft³
